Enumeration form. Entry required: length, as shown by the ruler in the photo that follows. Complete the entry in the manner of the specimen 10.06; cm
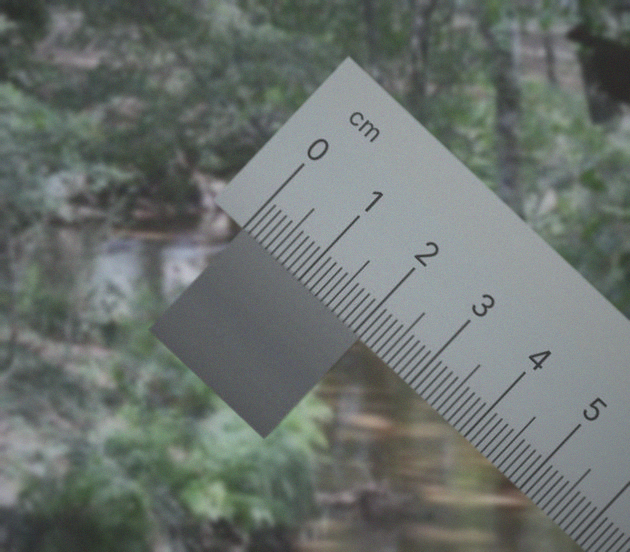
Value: 2.1; cm
